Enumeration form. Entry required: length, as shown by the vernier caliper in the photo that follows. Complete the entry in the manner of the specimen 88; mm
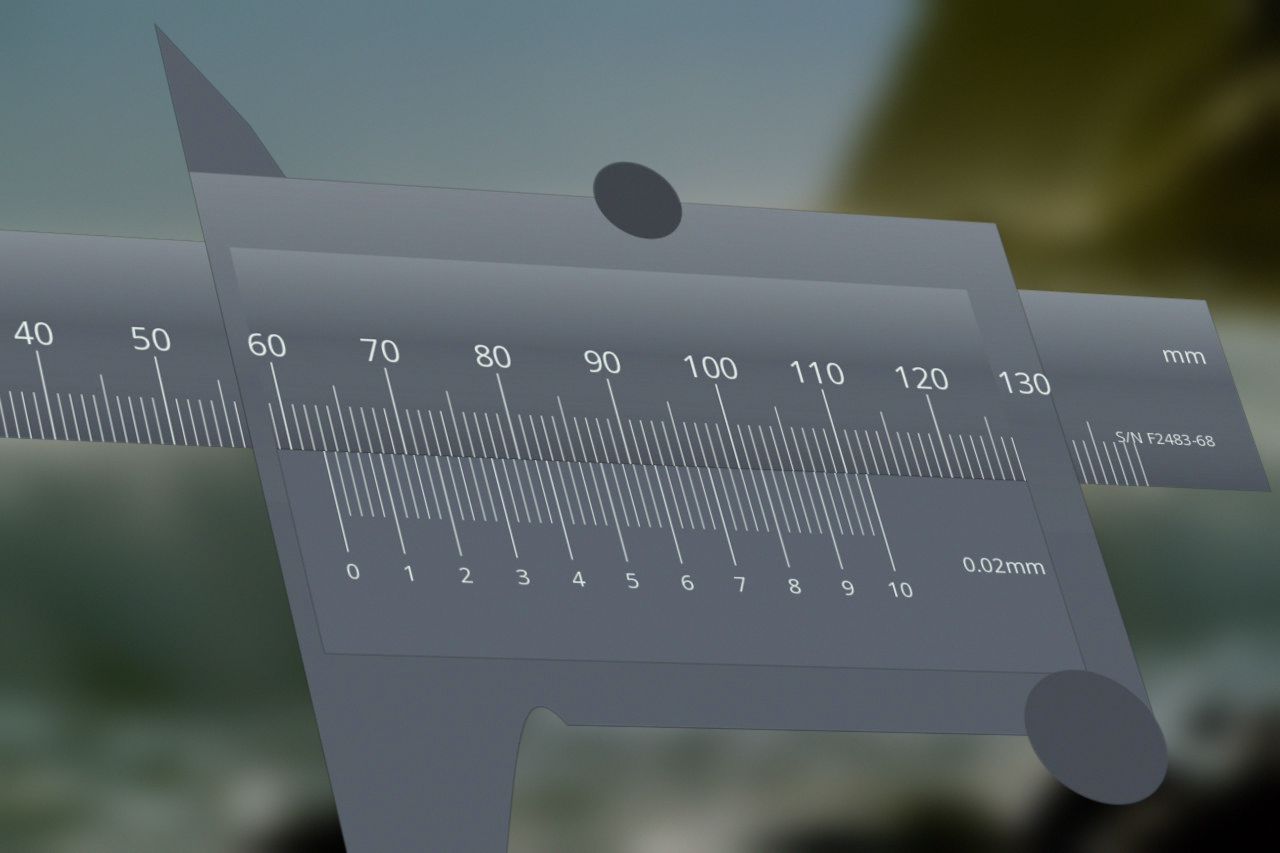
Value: 62.8; mm
